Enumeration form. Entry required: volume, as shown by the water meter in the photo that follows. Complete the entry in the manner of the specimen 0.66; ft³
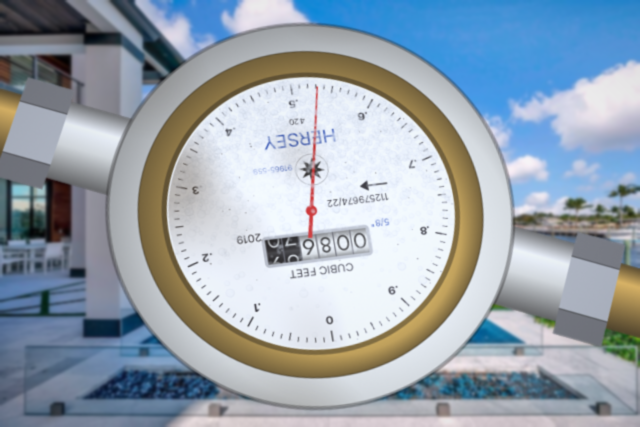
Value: 8669.53; ft³
